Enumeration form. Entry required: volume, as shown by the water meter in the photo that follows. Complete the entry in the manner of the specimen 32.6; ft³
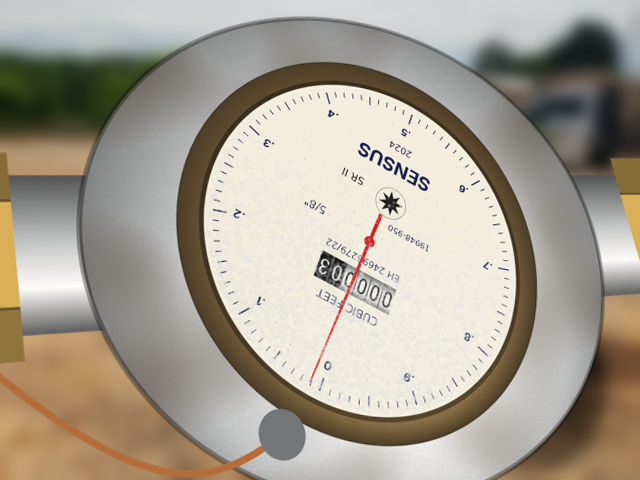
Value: 3.01; ft³
